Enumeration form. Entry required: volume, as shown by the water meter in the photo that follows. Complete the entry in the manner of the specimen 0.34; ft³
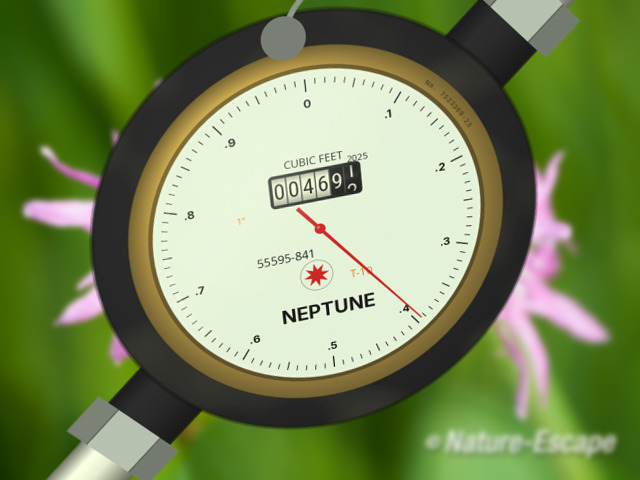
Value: 4691.39; ft³
